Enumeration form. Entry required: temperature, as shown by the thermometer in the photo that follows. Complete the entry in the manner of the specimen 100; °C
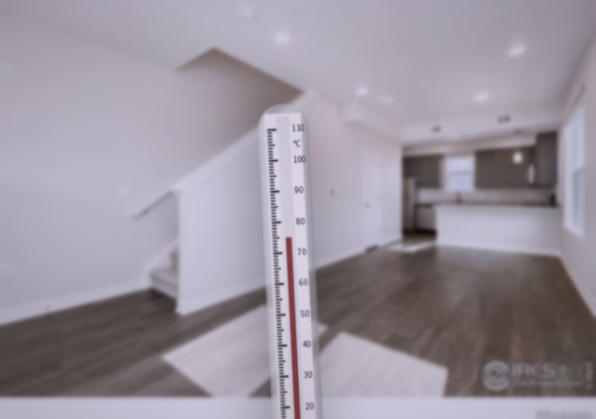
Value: 75; °C
